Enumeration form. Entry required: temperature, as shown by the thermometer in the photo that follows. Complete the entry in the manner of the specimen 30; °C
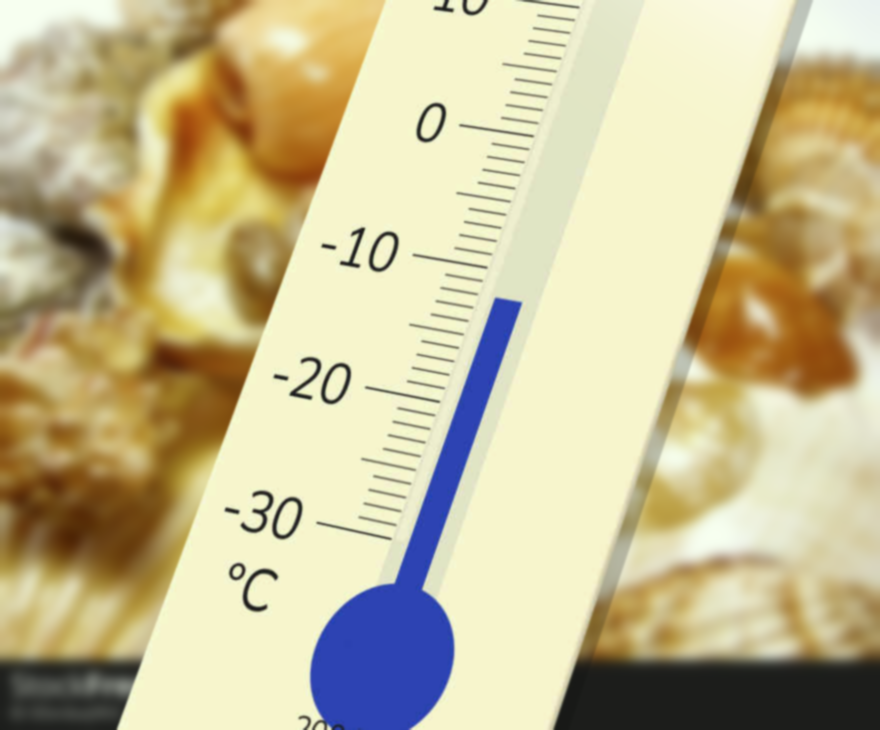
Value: -12; °C
